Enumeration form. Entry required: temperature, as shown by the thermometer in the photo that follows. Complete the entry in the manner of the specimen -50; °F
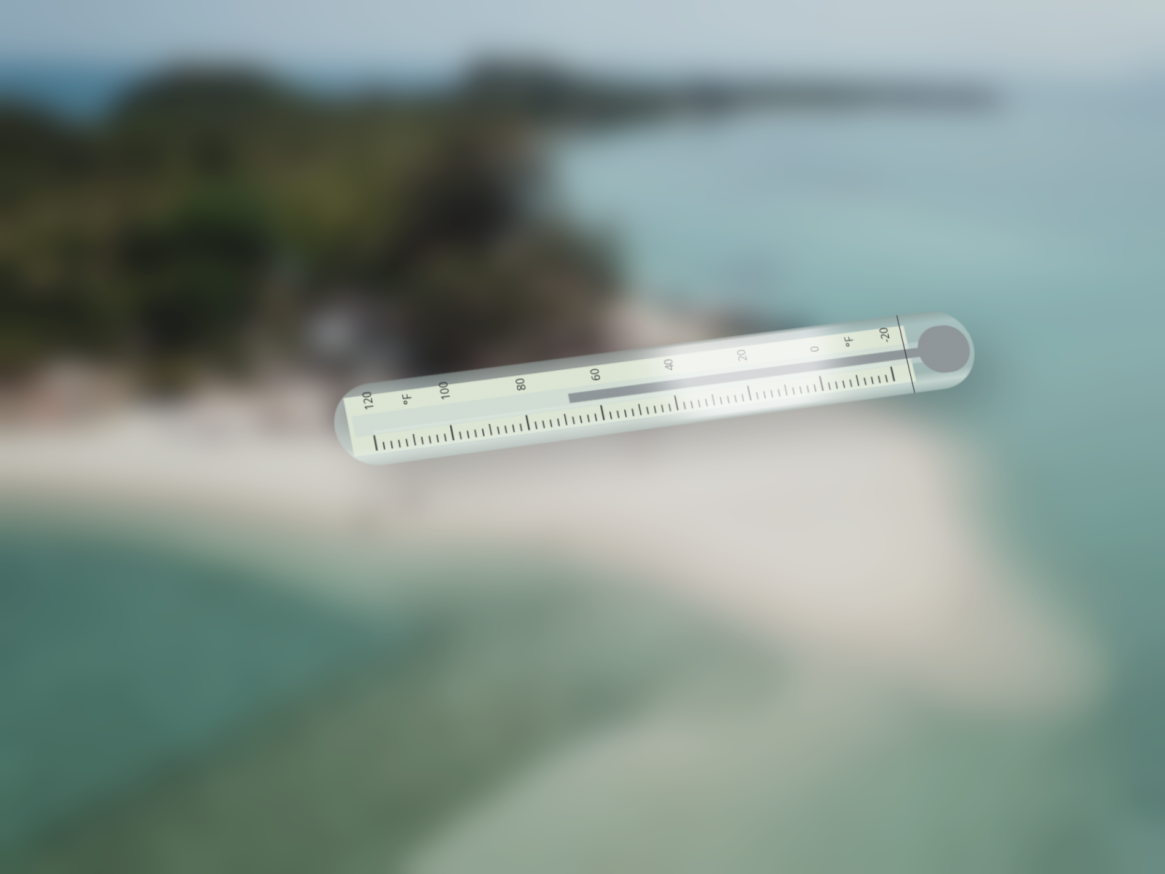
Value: 68; °F
